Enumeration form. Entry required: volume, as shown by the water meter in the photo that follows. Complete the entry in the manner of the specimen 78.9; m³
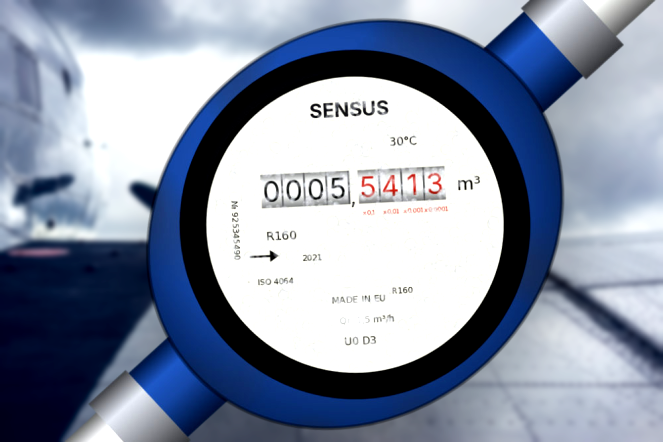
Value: 5.5413; m³
